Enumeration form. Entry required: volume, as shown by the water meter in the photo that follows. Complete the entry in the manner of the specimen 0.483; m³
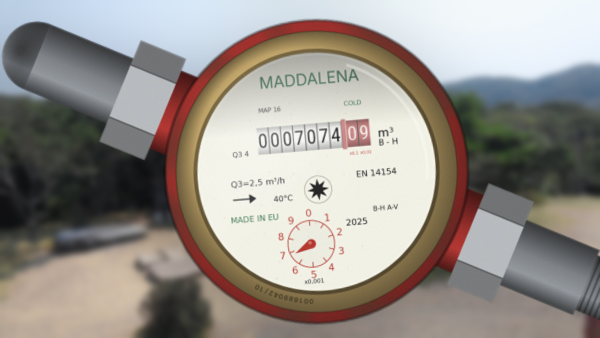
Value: 7074.096; m³
